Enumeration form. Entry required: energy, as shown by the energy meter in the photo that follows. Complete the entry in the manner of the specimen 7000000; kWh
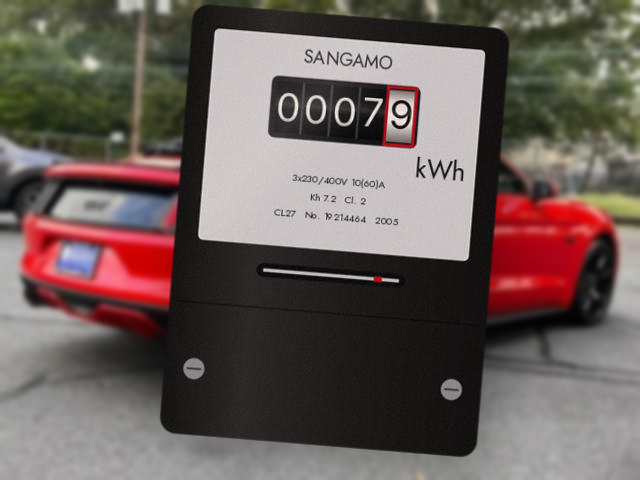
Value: 7.9; kWh
